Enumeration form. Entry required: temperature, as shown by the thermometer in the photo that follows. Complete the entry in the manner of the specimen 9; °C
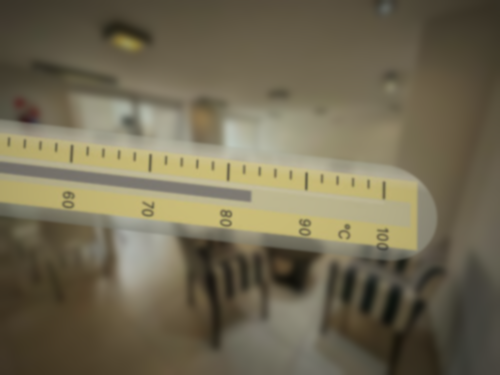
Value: 83; °C
